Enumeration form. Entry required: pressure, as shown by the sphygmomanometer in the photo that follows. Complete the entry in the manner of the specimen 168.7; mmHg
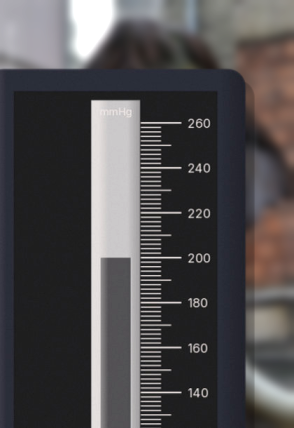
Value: 200; mmHg
